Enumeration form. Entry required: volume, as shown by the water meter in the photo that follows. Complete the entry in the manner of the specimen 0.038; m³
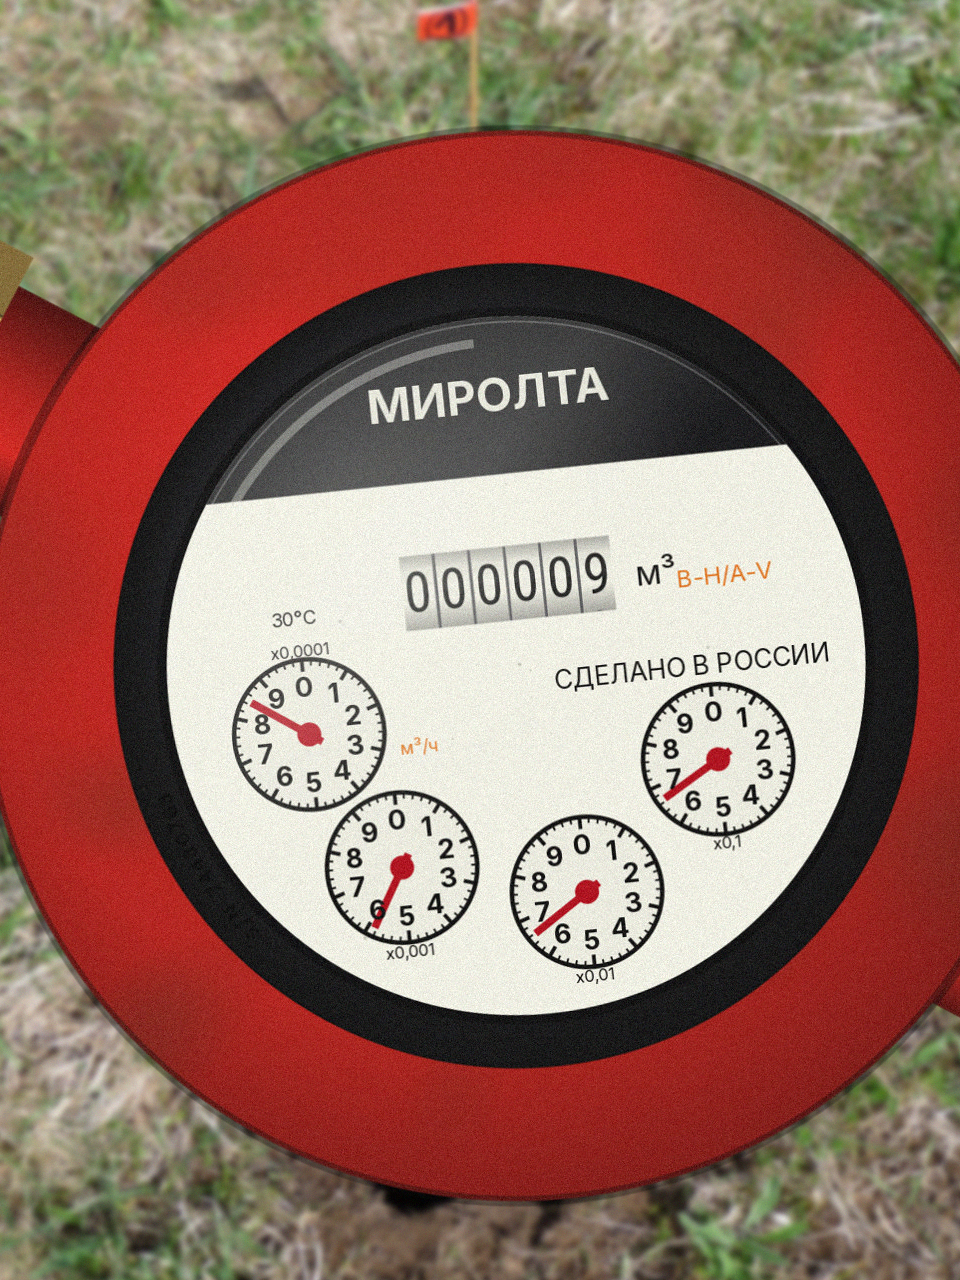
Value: 9.6658; m³
